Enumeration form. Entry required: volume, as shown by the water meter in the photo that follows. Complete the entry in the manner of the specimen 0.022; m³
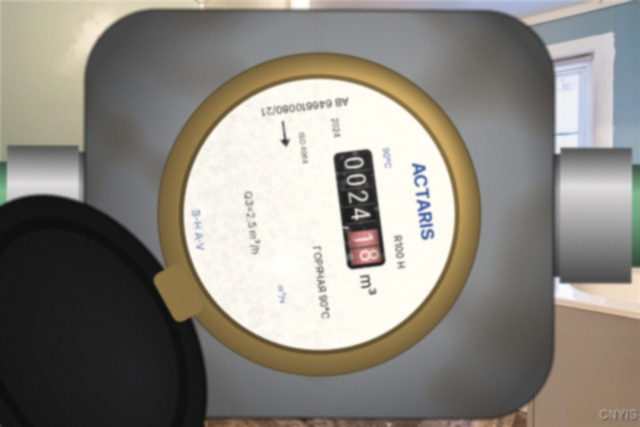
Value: 24.18; m³
